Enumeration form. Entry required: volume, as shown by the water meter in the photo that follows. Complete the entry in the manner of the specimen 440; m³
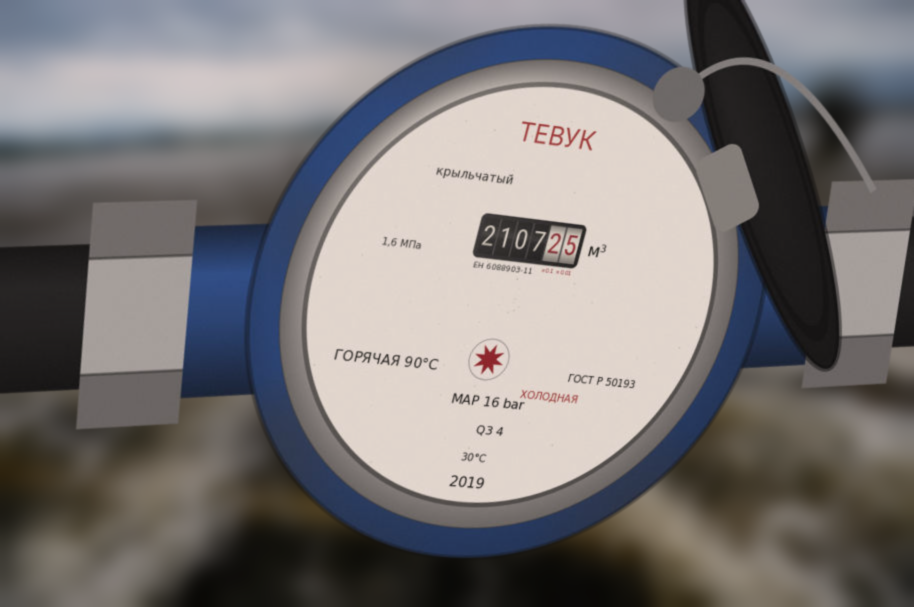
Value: 2107.25; m³
